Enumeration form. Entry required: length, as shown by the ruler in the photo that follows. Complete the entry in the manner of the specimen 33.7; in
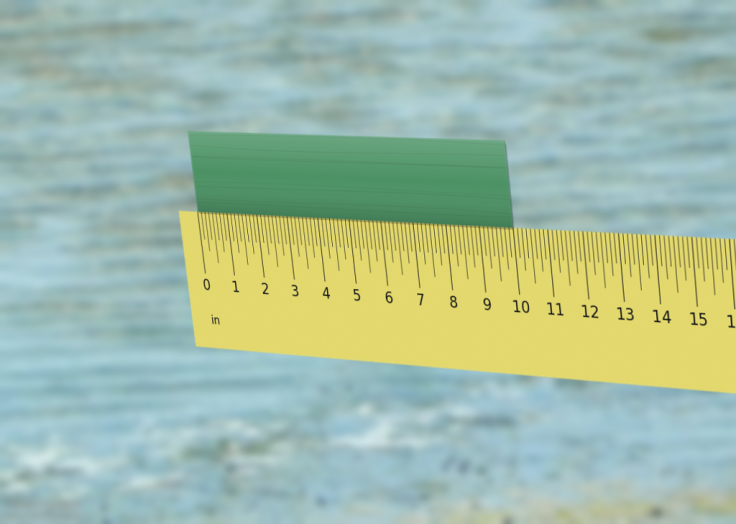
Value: 10; in
